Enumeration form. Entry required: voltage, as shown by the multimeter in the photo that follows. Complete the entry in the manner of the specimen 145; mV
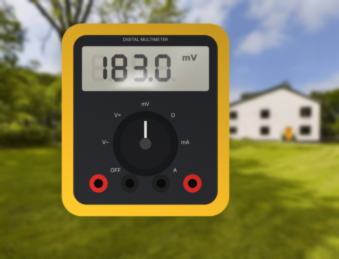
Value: 183.0; mV
